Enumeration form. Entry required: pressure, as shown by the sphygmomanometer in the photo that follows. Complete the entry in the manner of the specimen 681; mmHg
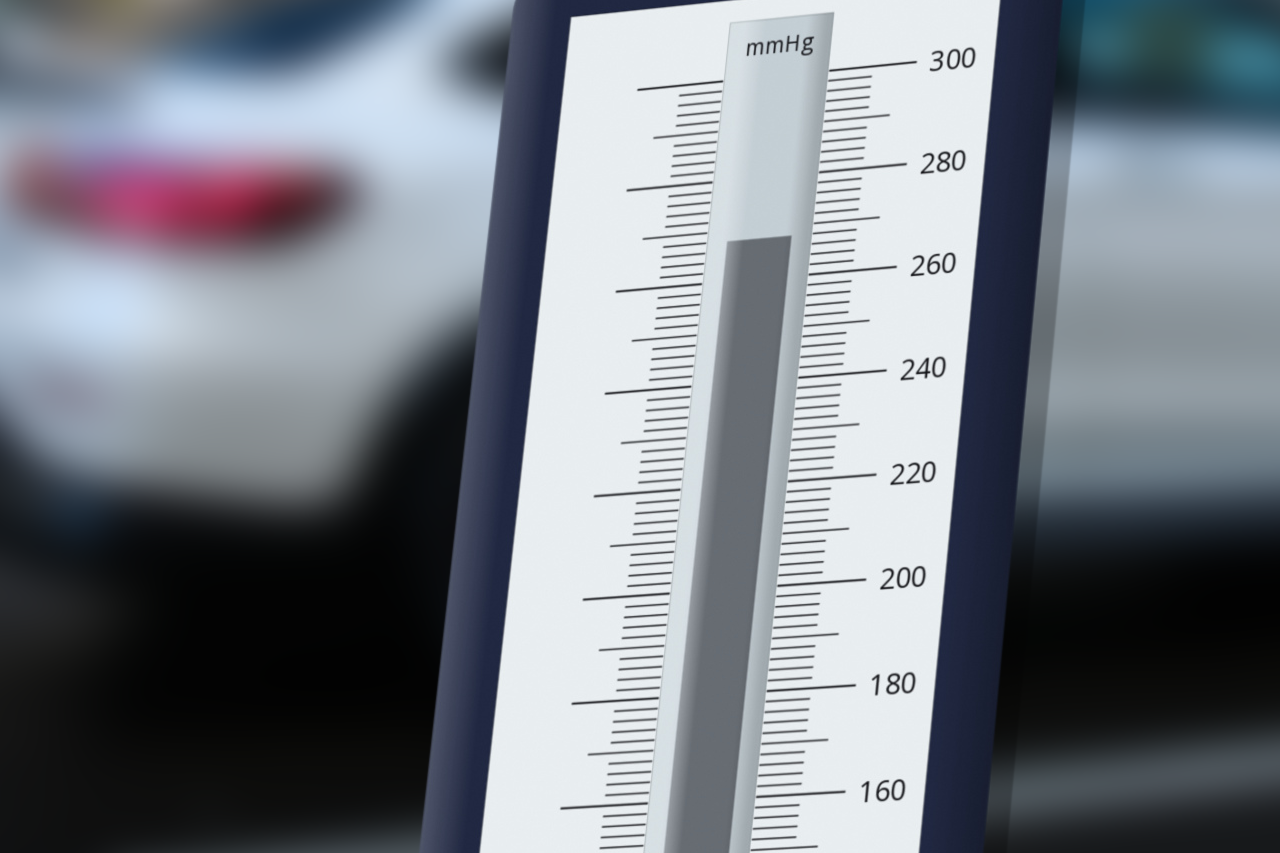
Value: 268; mmHg
